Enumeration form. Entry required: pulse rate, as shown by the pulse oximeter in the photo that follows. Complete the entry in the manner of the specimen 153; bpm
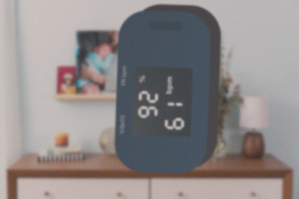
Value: 61; bpm
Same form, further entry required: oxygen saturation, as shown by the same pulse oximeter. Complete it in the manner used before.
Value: 92; %
